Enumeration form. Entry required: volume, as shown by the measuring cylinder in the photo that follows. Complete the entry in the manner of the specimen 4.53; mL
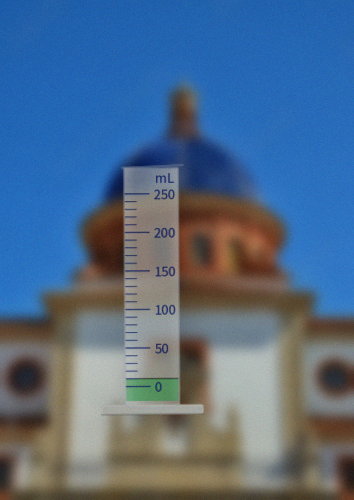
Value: 10; mL
